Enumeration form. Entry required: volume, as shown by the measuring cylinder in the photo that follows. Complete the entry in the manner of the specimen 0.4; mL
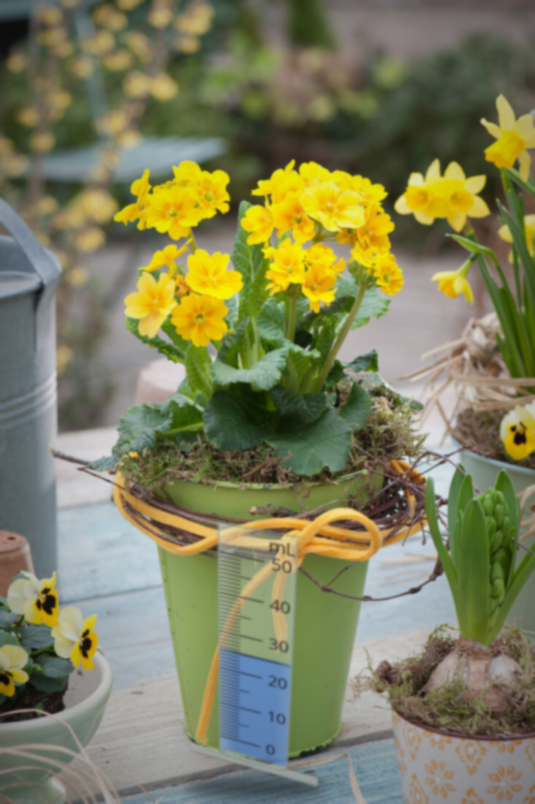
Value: 25; mL
